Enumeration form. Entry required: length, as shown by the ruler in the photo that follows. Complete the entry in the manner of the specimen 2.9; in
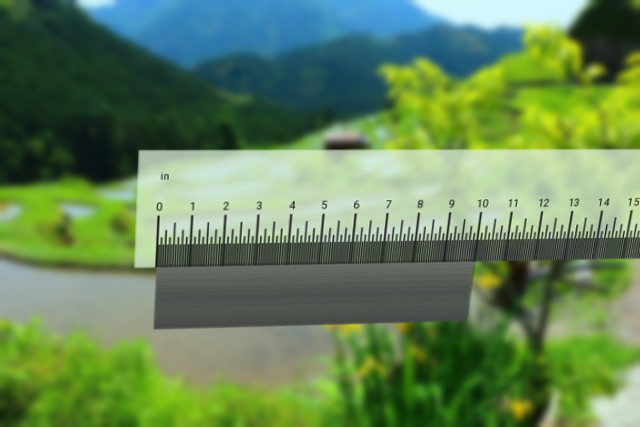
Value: 10; in
